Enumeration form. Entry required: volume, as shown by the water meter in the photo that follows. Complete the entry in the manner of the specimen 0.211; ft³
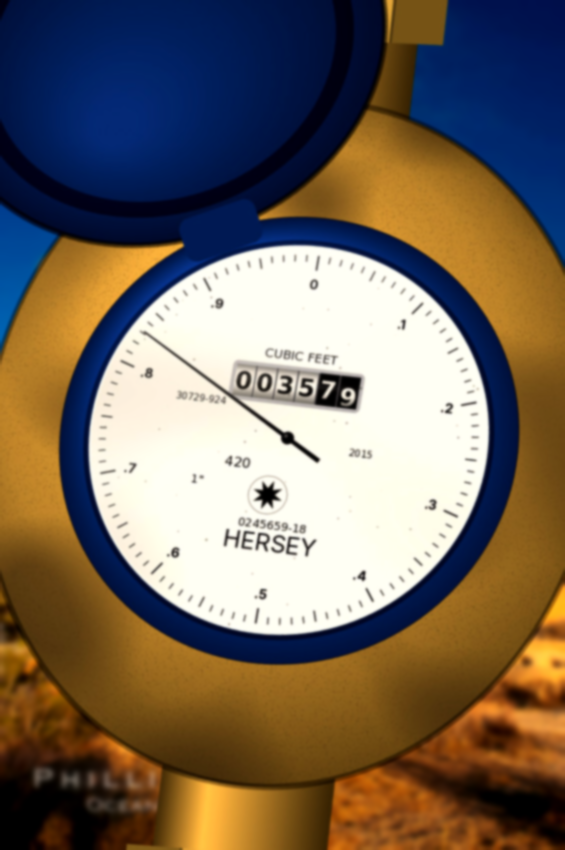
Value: 3578.83; ft³
